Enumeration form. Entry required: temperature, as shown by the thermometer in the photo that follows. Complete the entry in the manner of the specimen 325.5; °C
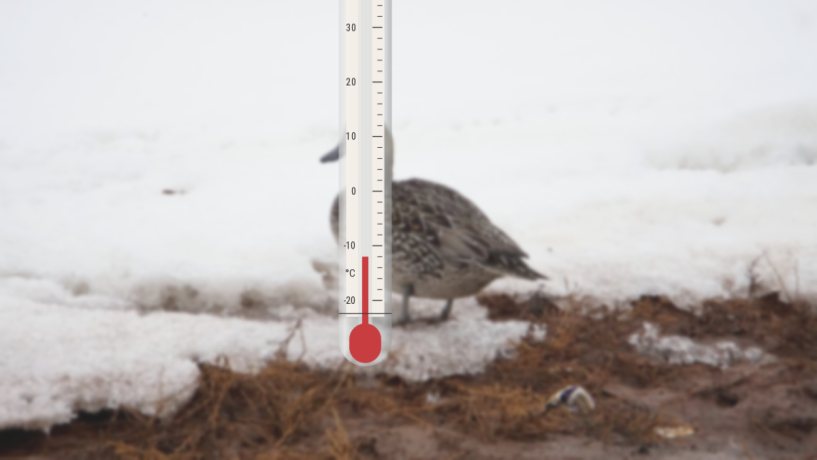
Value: -12; °C
